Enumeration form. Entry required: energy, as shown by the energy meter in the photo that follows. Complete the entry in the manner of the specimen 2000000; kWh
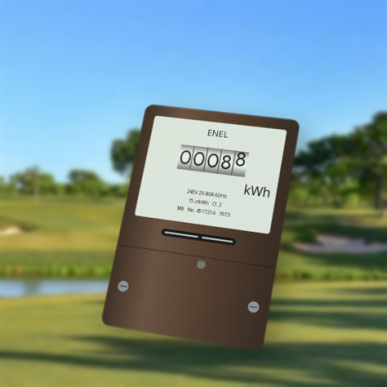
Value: 88; kWh
